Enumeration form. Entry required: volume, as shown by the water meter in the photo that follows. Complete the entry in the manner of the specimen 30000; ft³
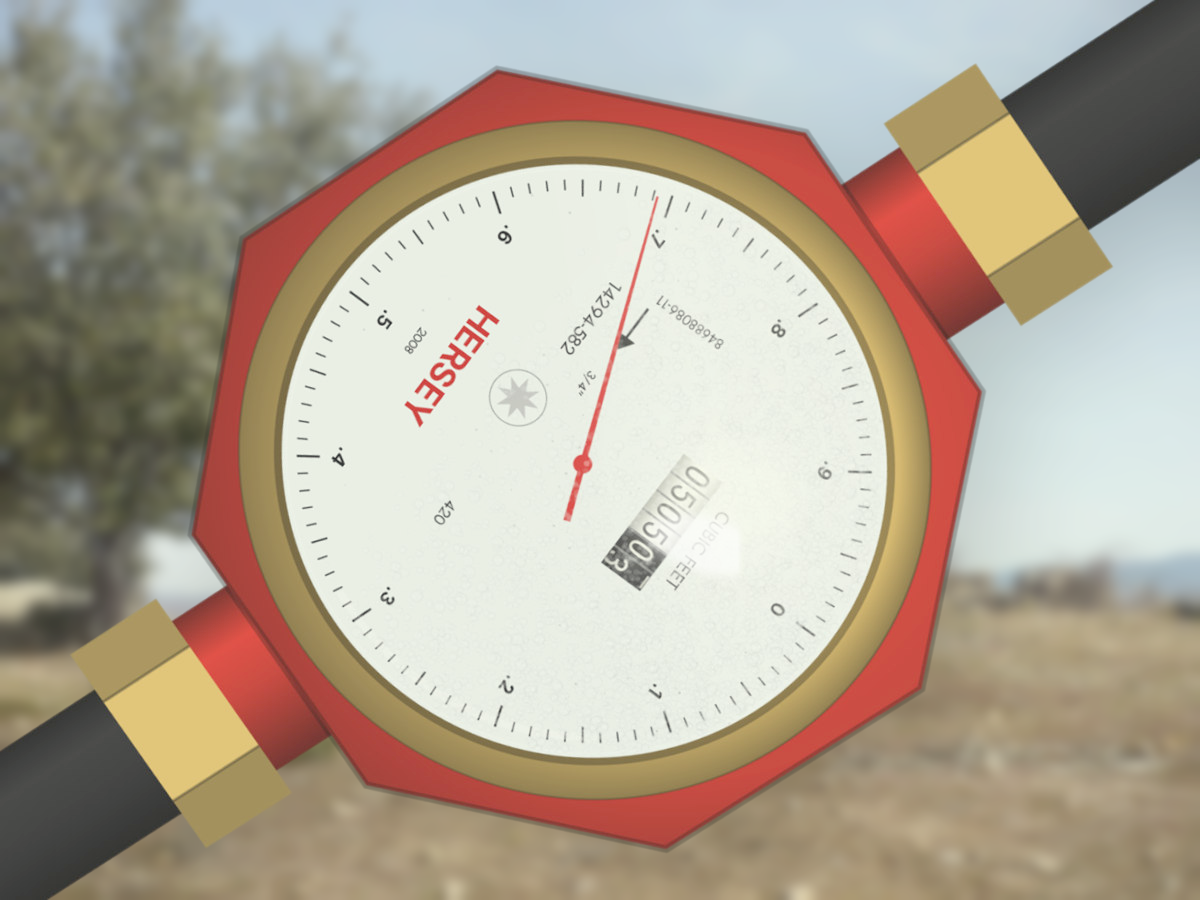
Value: 50502.69; ft³
